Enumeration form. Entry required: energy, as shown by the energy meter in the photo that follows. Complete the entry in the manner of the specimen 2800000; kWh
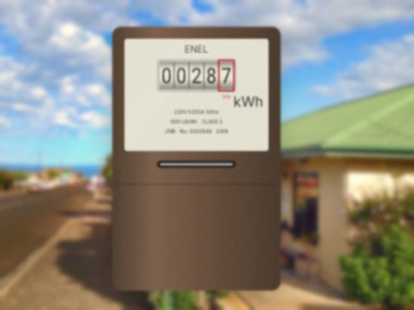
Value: 28.7; kWh
